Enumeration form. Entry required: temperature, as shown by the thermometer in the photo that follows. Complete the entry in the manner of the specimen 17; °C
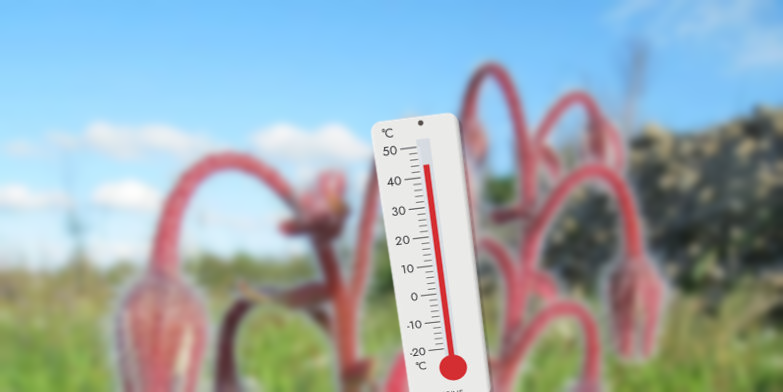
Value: 44; °C
